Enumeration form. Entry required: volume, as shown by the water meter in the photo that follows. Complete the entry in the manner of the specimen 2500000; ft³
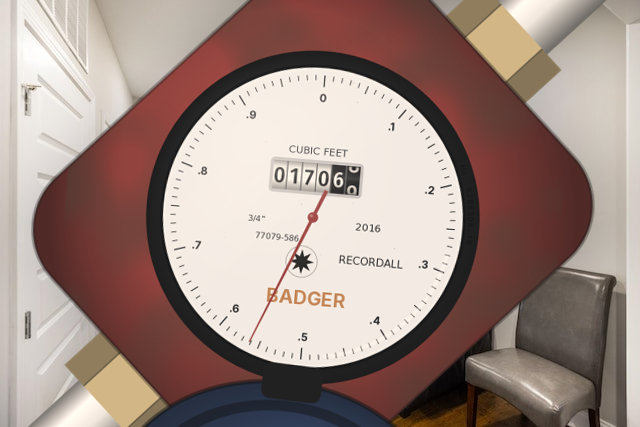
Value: 17068.56; ft³
